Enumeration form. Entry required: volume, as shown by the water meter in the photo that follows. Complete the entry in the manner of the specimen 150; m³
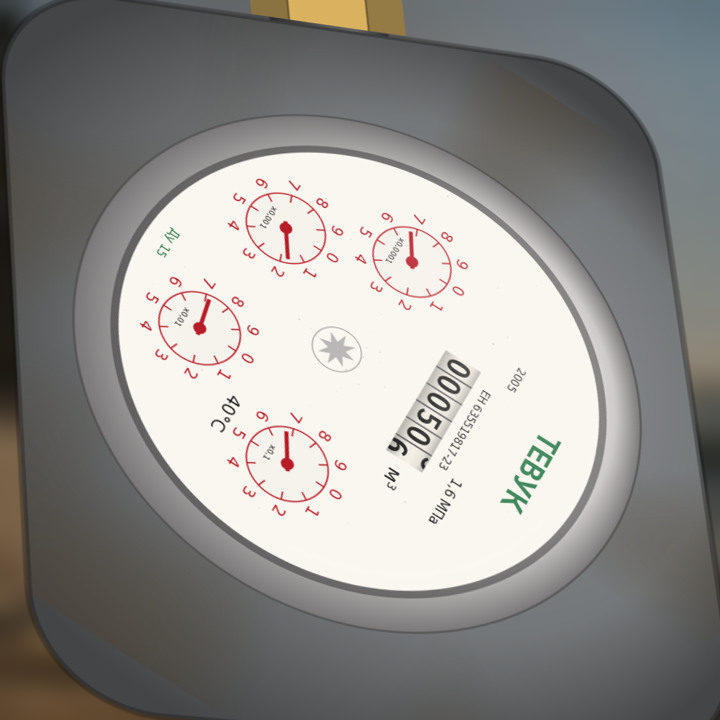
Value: 505.6716; m³
